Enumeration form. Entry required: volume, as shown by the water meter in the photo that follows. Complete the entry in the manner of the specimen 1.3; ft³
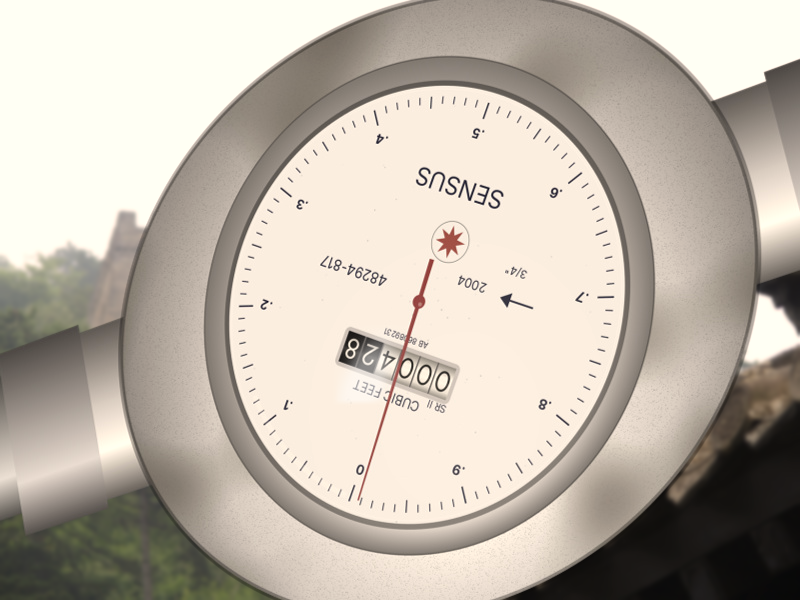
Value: 427.99; ft³
